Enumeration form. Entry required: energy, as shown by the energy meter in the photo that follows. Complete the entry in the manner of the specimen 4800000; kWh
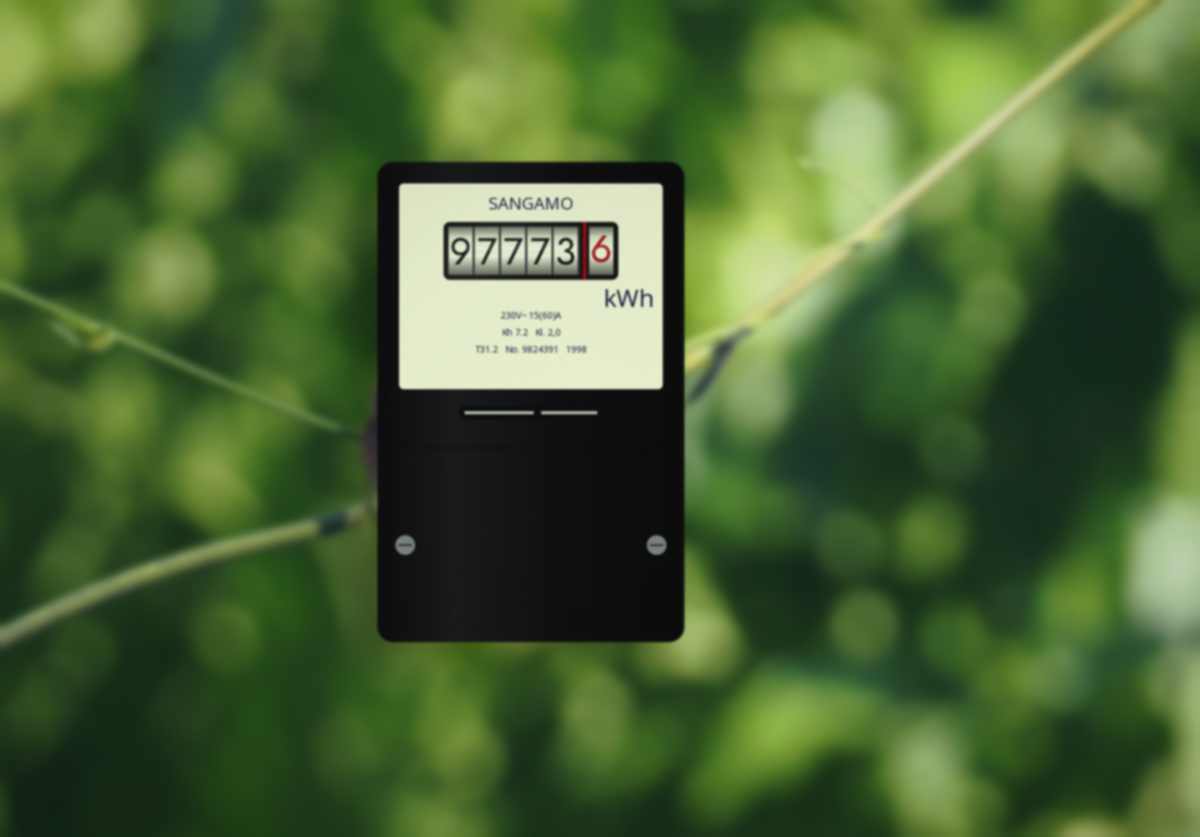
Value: 97773.6; kWh
